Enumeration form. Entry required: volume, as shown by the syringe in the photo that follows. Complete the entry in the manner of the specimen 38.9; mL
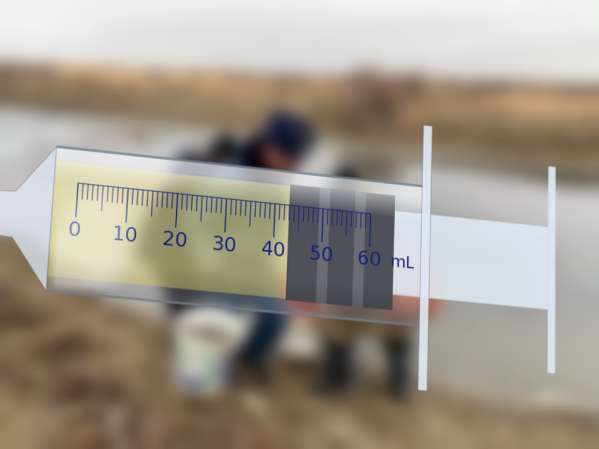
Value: 43; mL
